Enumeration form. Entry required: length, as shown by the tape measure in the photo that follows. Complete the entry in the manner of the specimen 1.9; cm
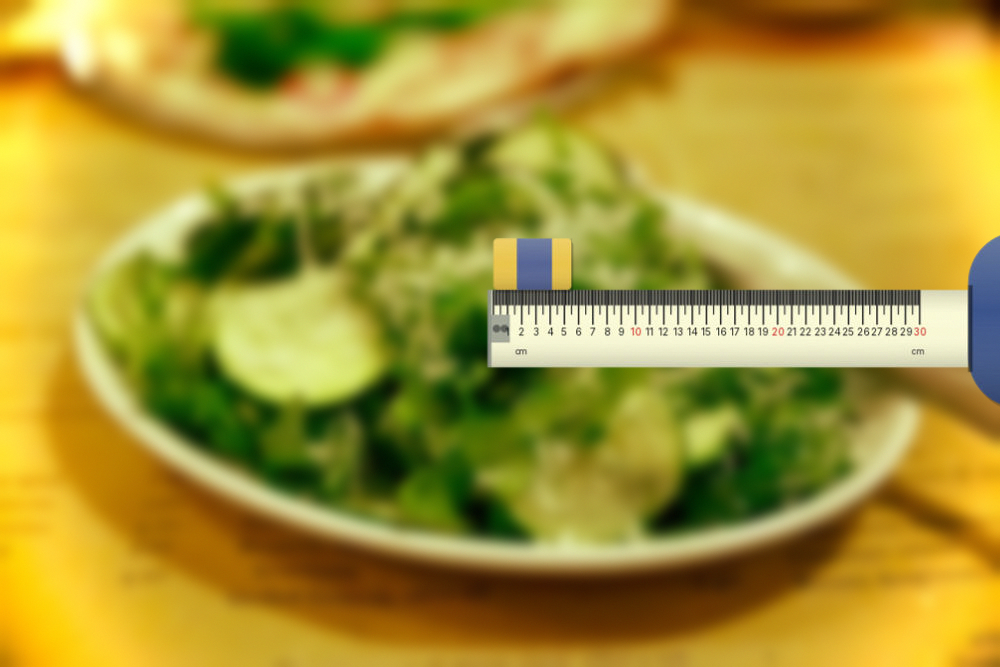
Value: 5.5; cm
